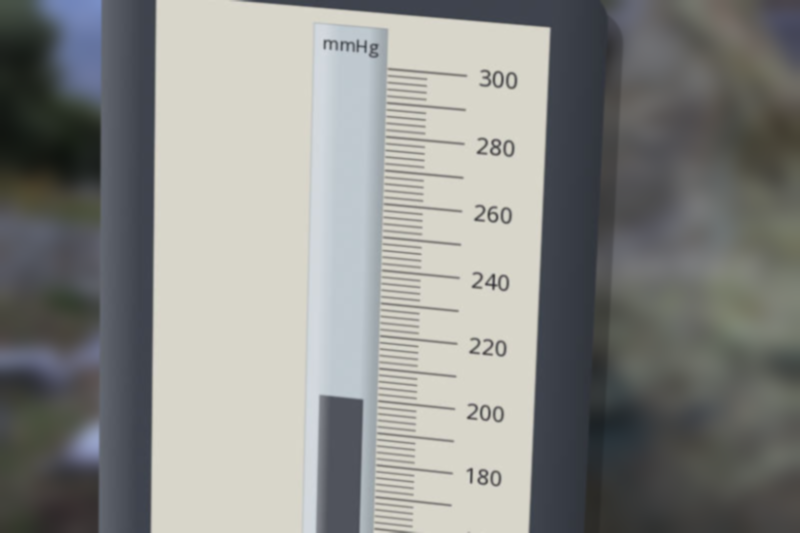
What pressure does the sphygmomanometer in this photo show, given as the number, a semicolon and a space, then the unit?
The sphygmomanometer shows 200; mmHg
